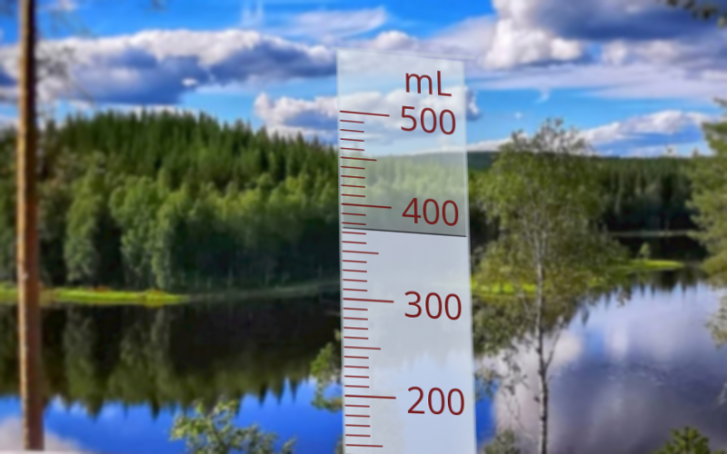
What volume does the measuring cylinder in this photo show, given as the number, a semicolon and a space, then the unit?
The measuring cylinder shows 375; mL
